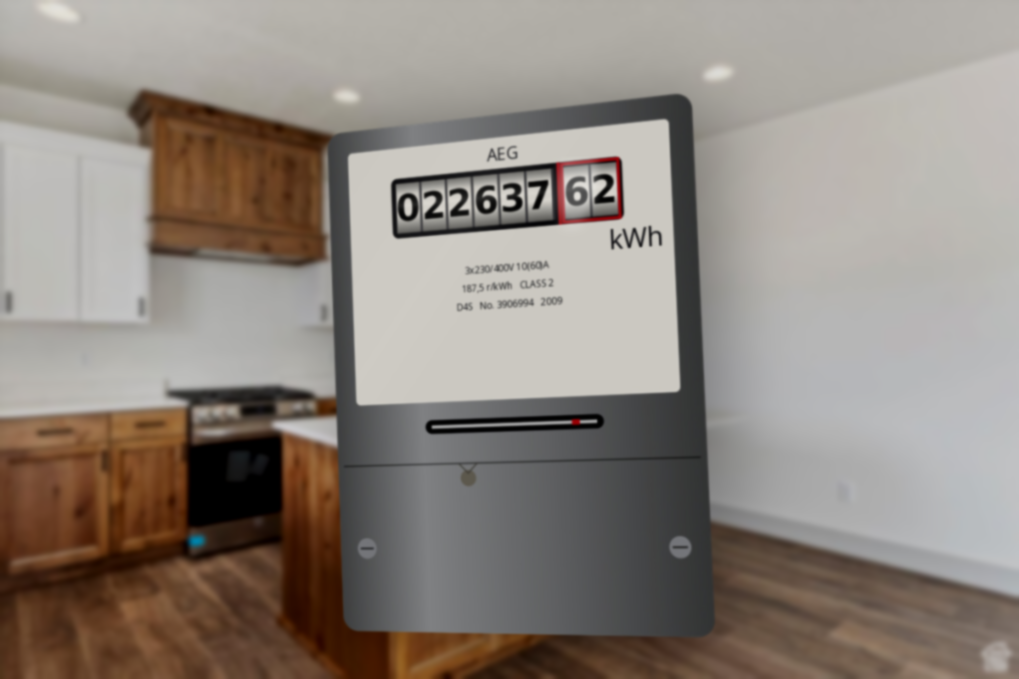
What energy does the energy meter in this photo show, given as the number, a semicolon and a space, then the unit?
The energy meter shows 22637.62; kWh
